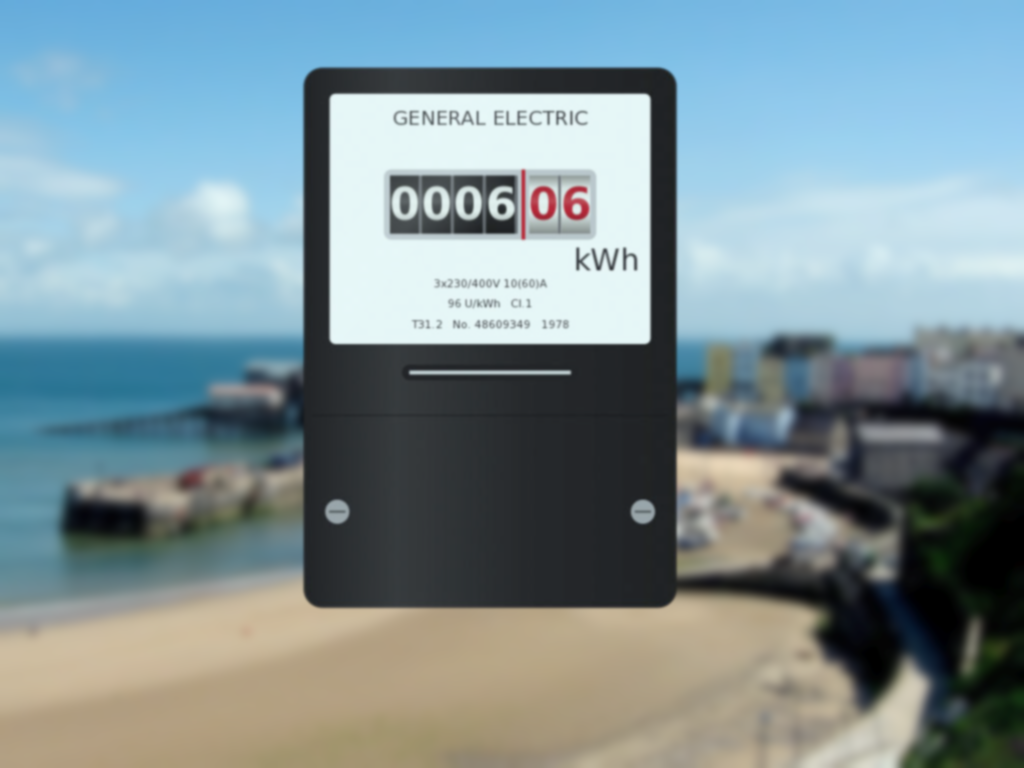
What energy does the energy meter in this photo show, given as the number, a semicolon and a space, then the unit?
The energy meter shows 6.06; kWh
